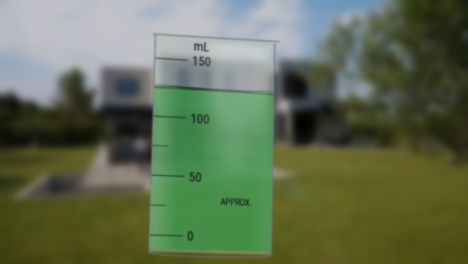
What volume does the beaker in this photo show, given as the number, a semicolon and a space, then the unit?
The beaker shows 125; mL
